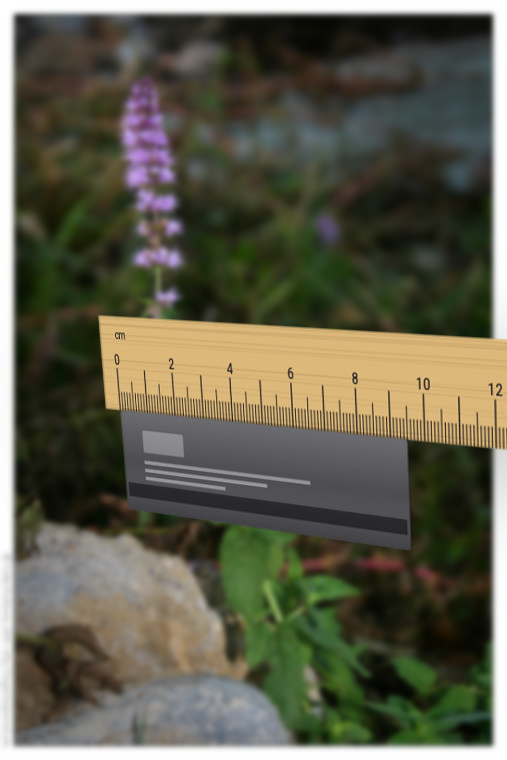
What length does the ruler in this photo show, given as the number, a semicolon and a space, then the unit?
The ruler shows 9.5; cm
